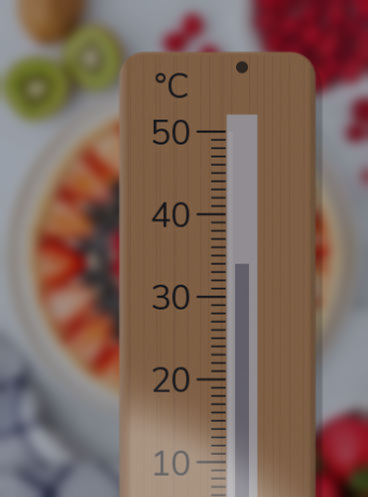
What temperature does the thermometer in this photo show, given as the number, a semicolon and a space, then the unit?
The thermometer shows 34; °C
